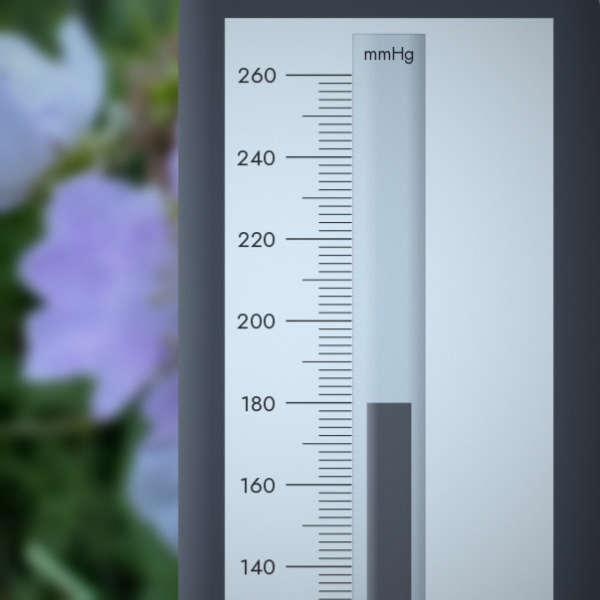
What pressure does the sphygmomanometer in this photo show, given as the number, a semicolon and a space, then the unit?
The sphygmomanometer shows 180; mmHg
